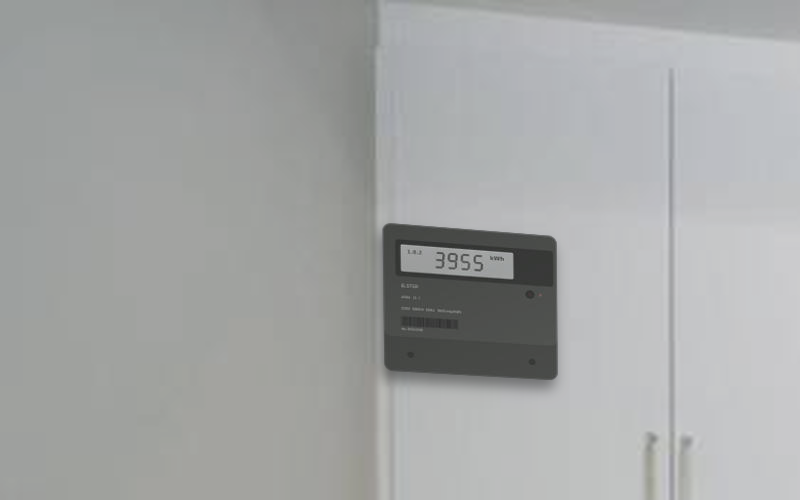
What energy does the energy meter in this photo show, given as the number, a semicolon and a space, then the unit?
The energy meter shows 3955; kWh
